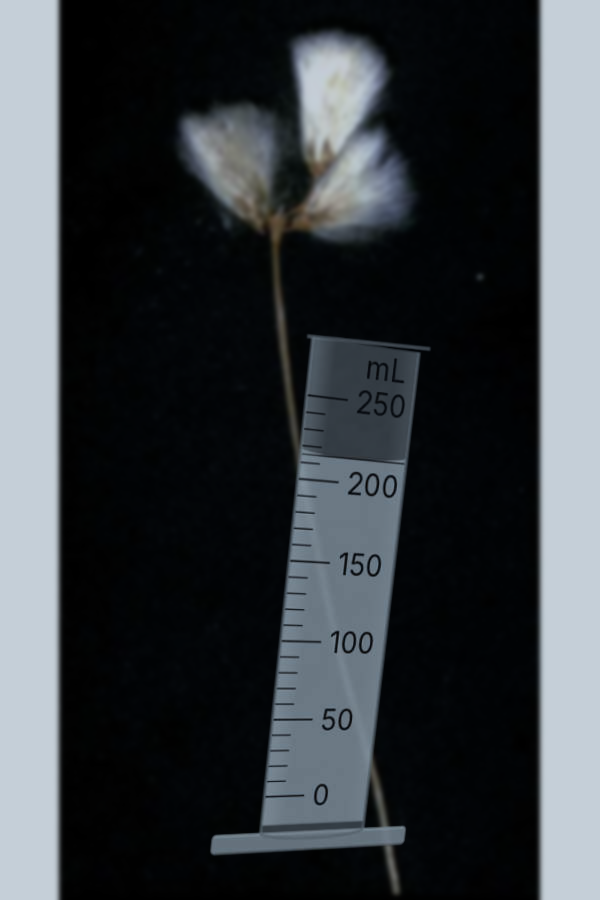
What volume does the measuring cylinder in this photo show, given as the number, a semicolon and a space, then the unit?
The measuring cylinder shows 215; mL
